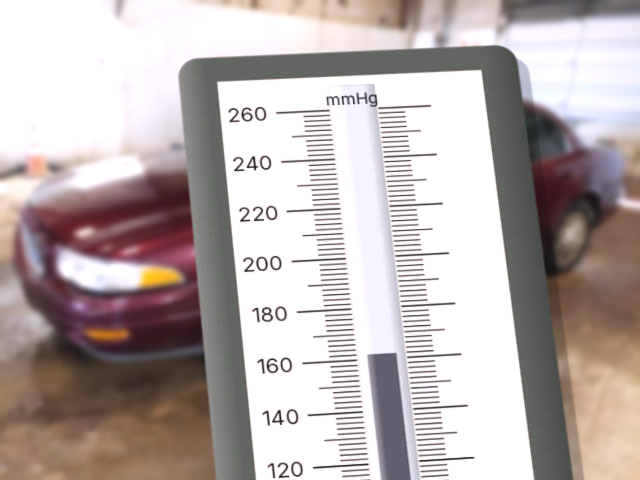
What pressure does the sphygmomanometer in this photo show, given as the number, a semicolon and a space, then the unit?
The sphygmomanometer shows 162; mmHg
